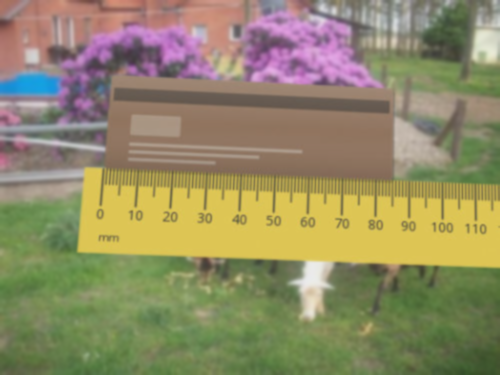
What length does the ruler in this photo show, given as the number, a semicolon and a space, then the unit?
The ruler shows 85; mm
